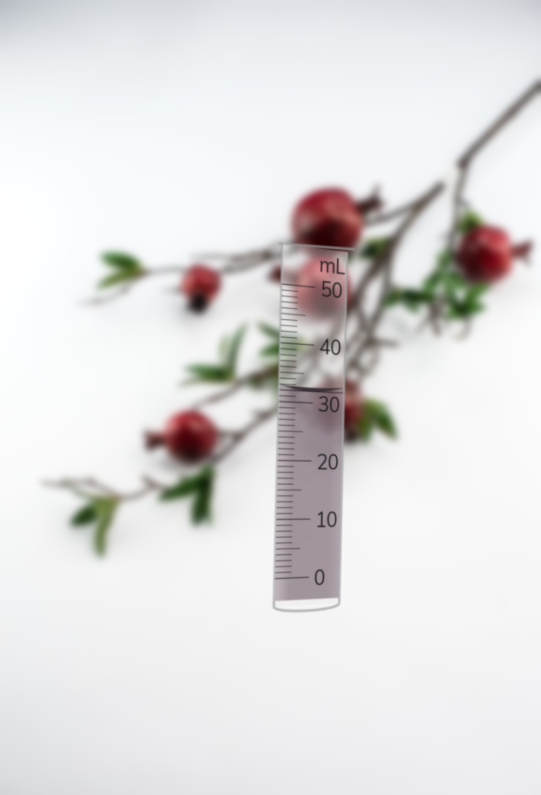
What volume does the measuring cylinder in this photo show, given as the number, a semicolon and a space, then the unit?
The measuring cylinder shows 32; mL
